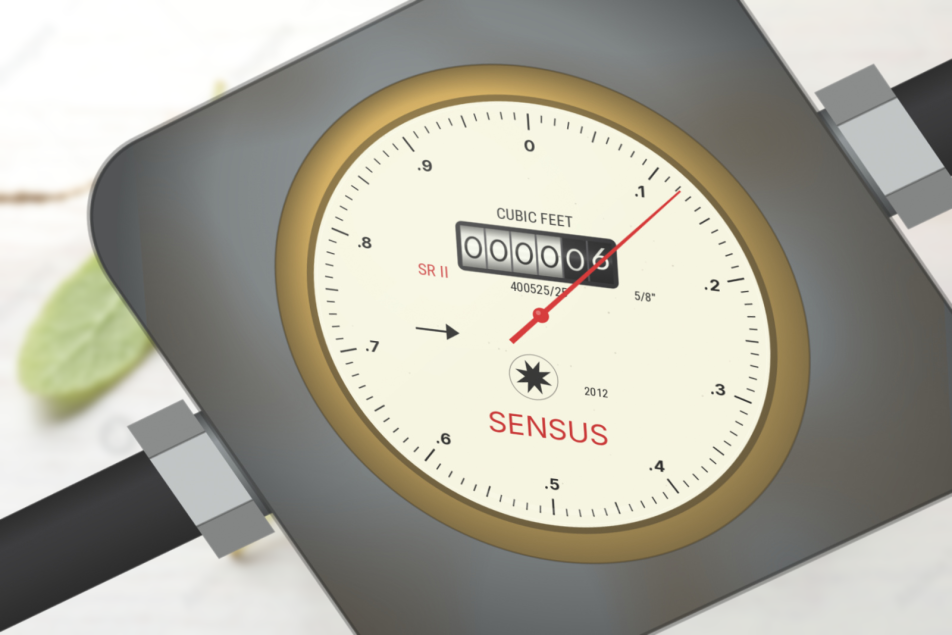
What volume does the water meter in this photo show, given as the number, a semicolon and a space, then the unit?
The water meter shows 6.12; ft³
